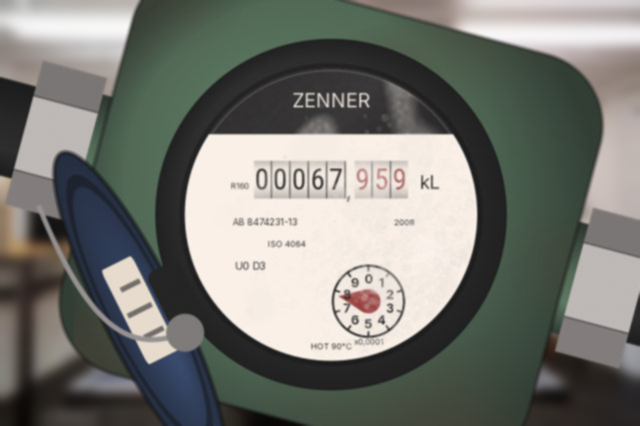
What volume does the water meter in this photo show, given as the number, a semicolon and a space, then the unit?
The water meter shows 67.9597; kL
